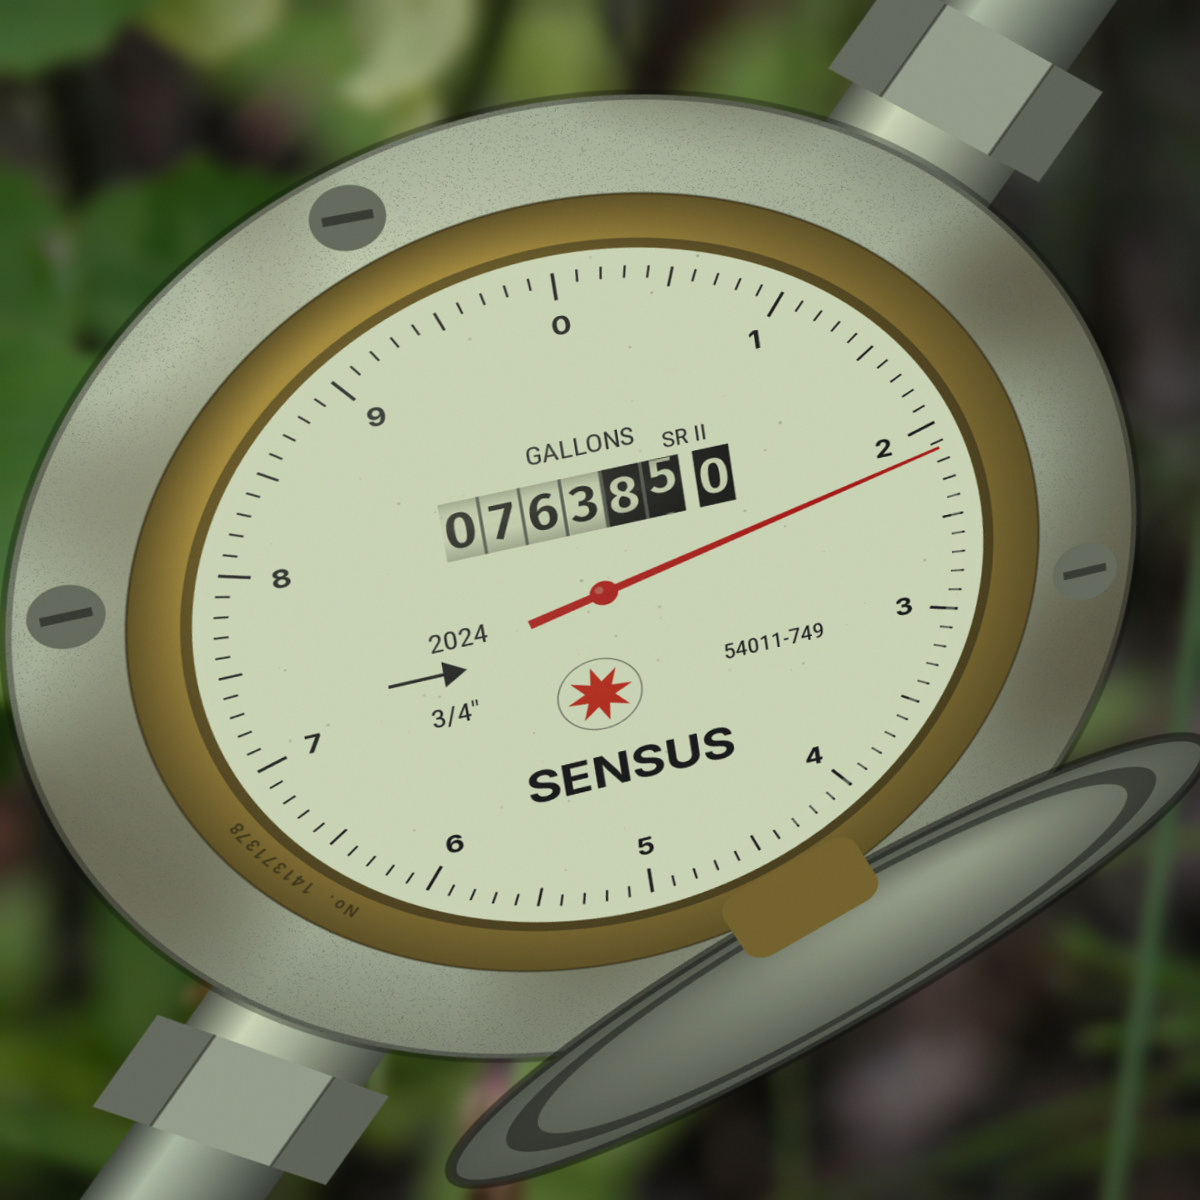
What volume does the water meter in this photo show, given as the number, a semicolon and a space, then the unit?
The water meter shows 763852.1; gal
